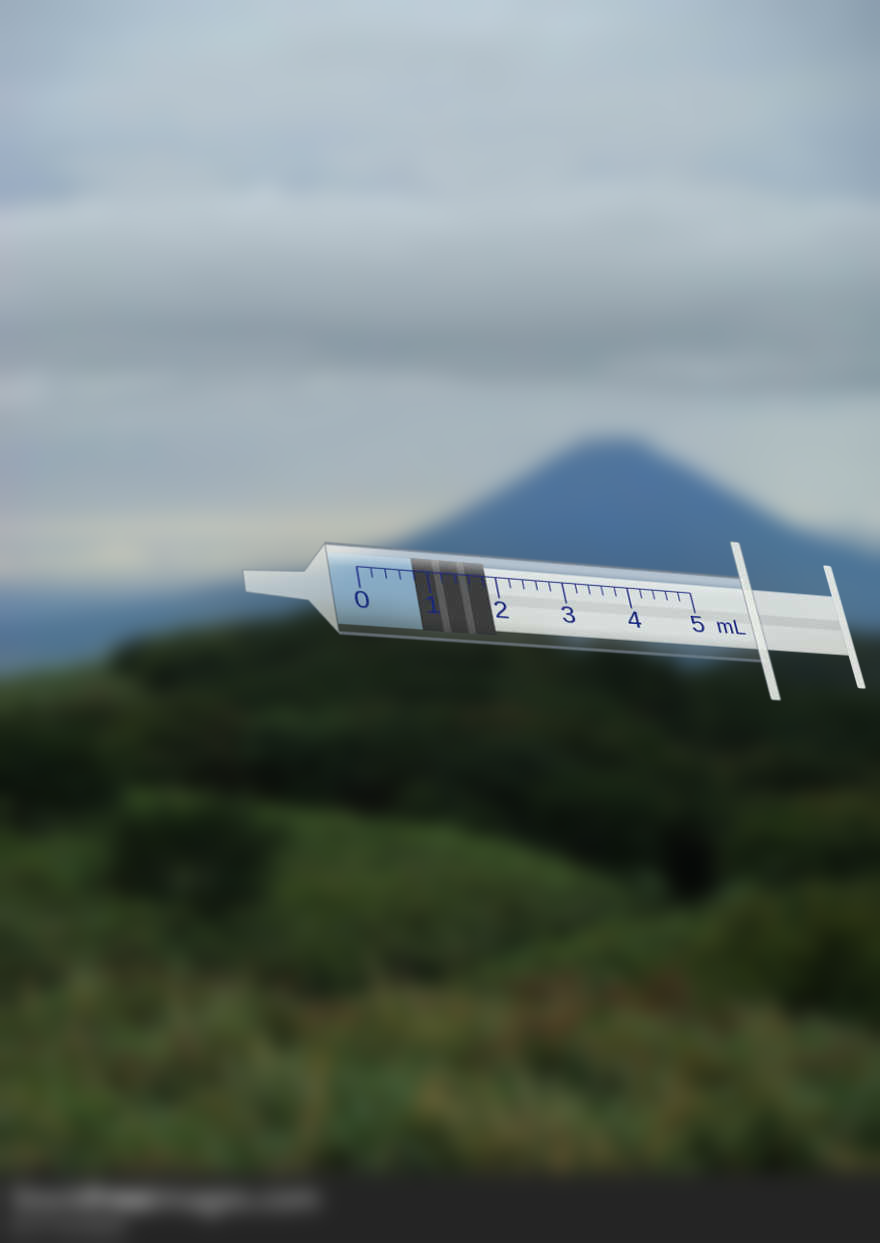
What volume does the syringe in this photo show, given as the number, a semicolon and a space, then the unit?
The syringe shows 0.8; mL
